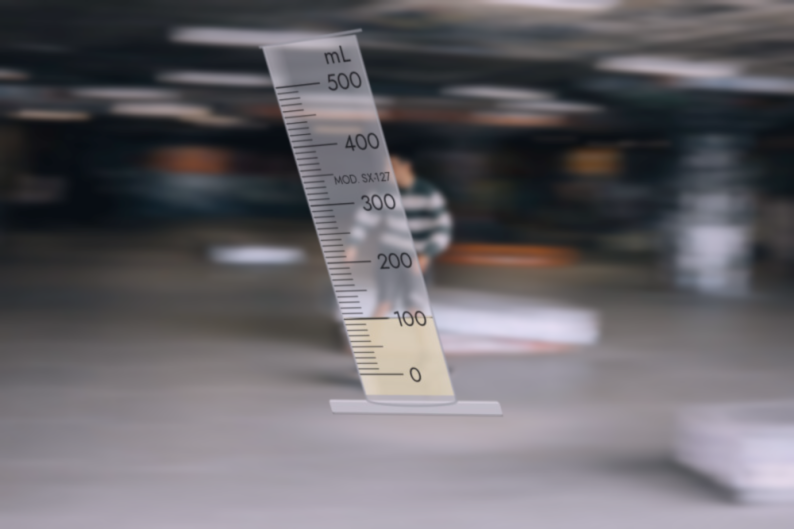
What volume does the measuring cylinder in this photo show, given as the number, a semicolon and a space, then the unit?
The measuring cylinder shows 100; mL
